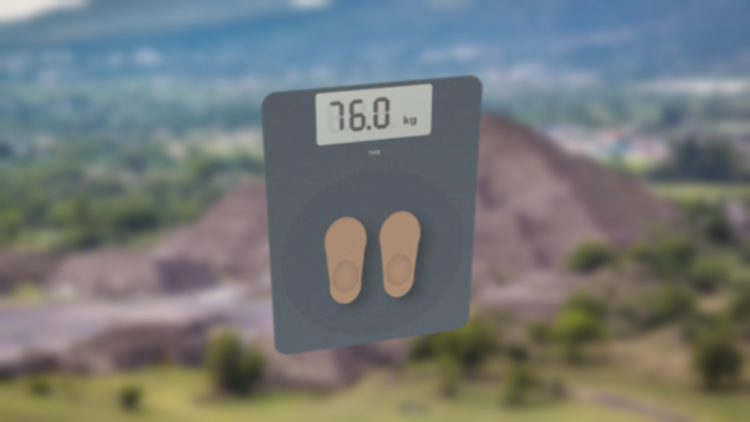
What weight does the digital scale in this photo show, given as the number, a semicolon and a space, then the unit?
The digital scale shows 76.0; kg
